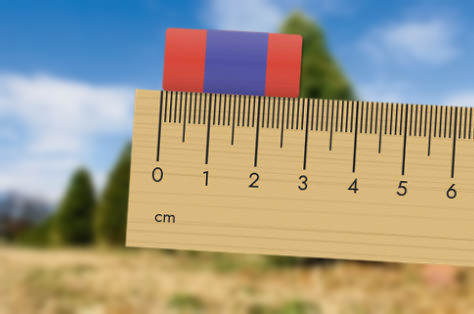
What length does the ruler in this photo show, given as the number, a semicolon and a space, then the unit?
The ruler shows 2.8; cm
